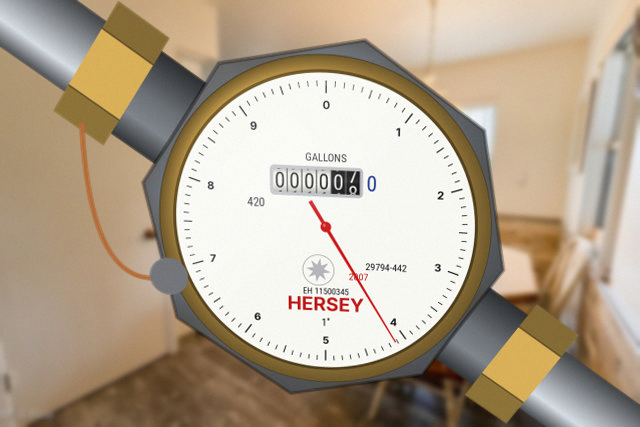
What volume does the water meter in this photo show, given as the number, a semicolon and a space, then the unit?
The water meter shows 74.1; gal
